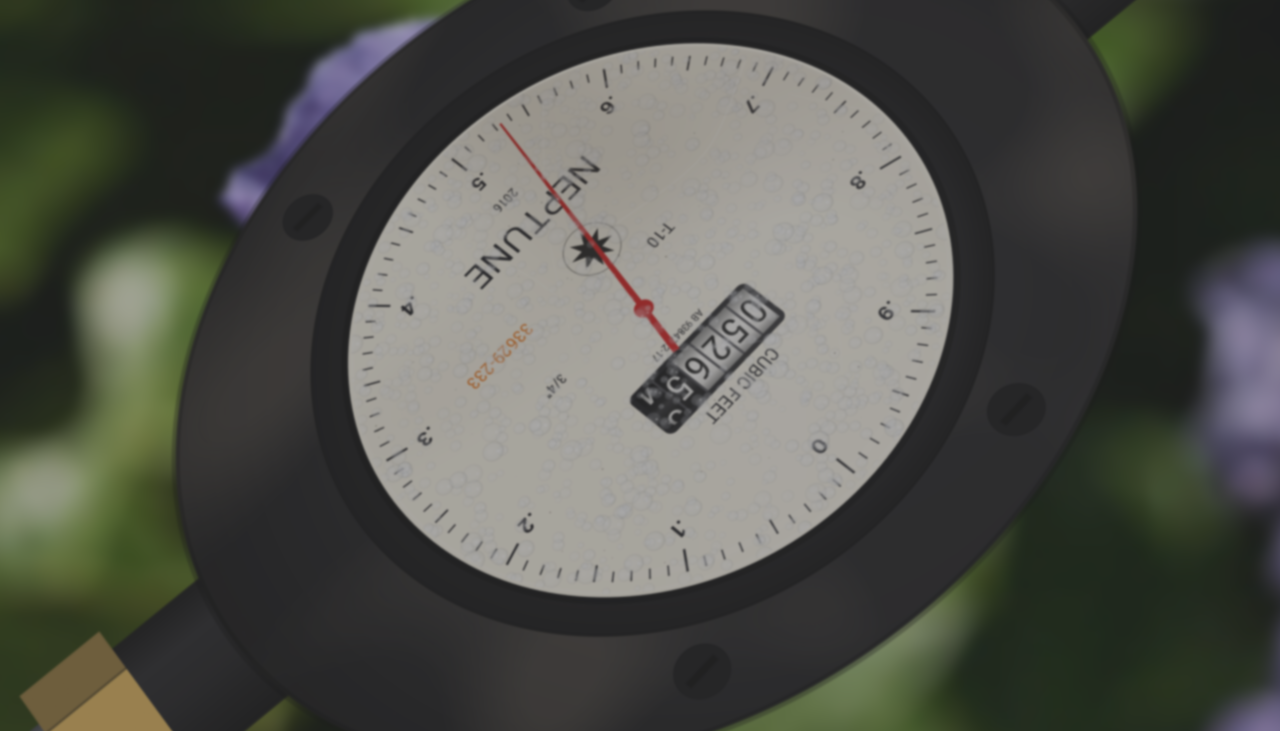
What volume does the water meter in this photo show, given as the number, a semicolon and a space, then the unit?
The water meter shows 52653.53; ft³
